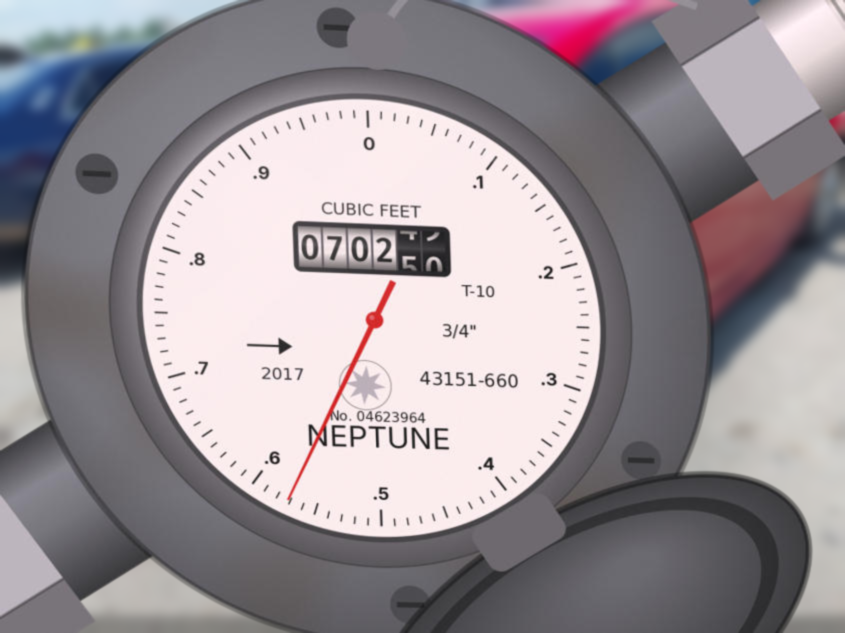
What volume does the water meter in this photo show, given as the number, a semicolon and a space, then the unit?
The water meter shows 70249.57; ft³
